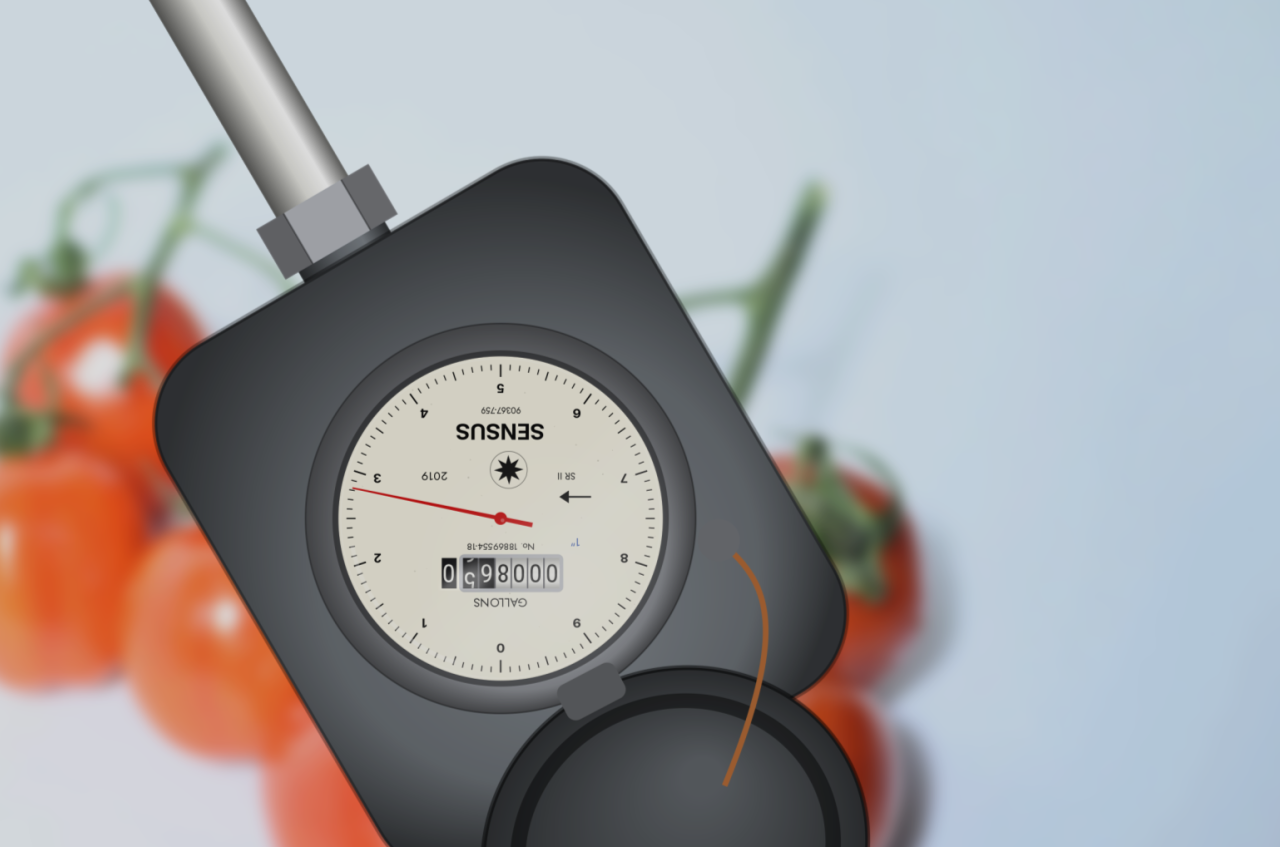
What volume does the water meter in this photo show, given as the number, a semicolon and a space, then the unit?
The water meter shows 8652.8; gal
